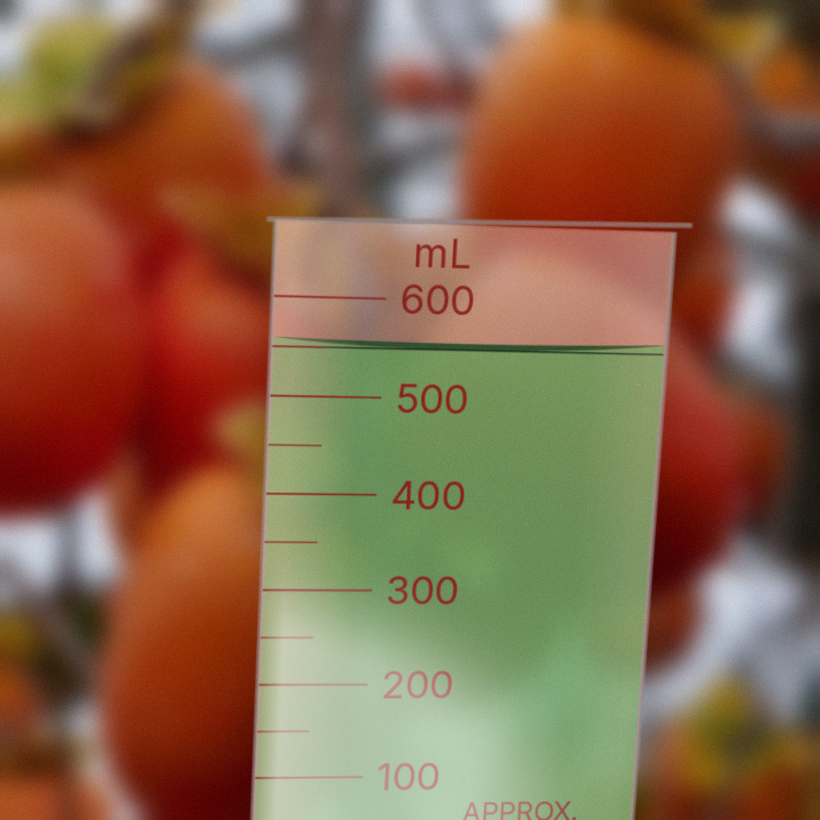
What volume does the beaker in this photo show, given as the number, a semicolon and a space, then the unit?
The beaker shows 550; mL
